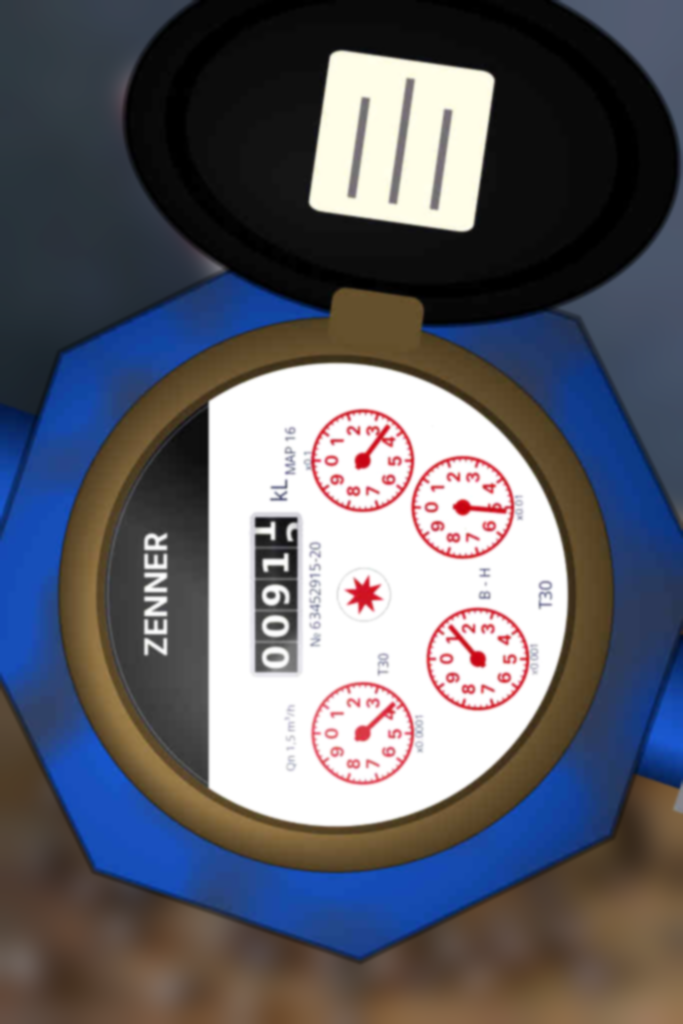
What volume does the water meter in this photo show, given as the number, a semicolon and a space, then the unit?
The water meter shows 911.3513; kL
